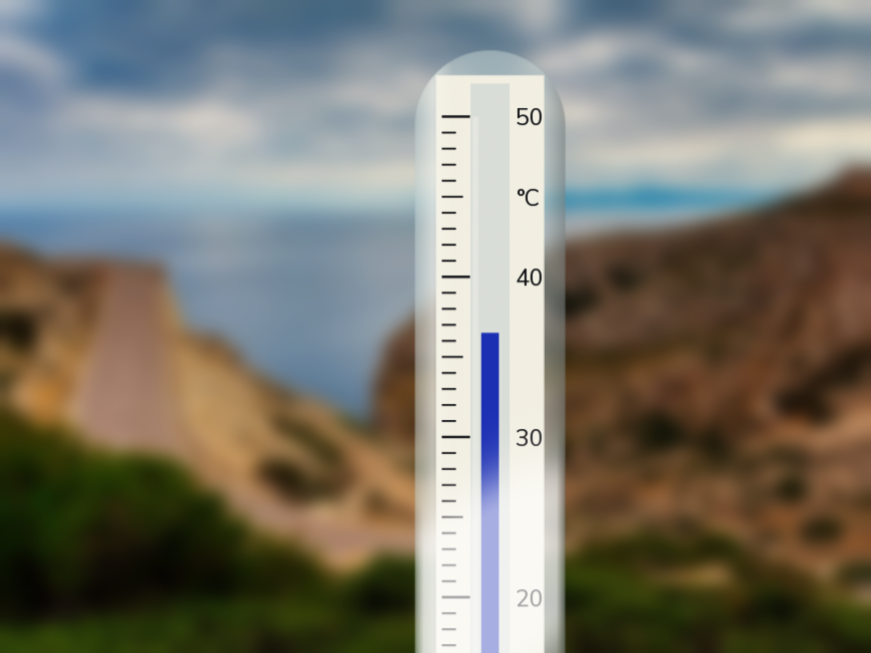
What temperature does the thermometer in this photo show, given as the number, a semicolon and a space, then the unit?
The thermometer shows 36.5; °C
